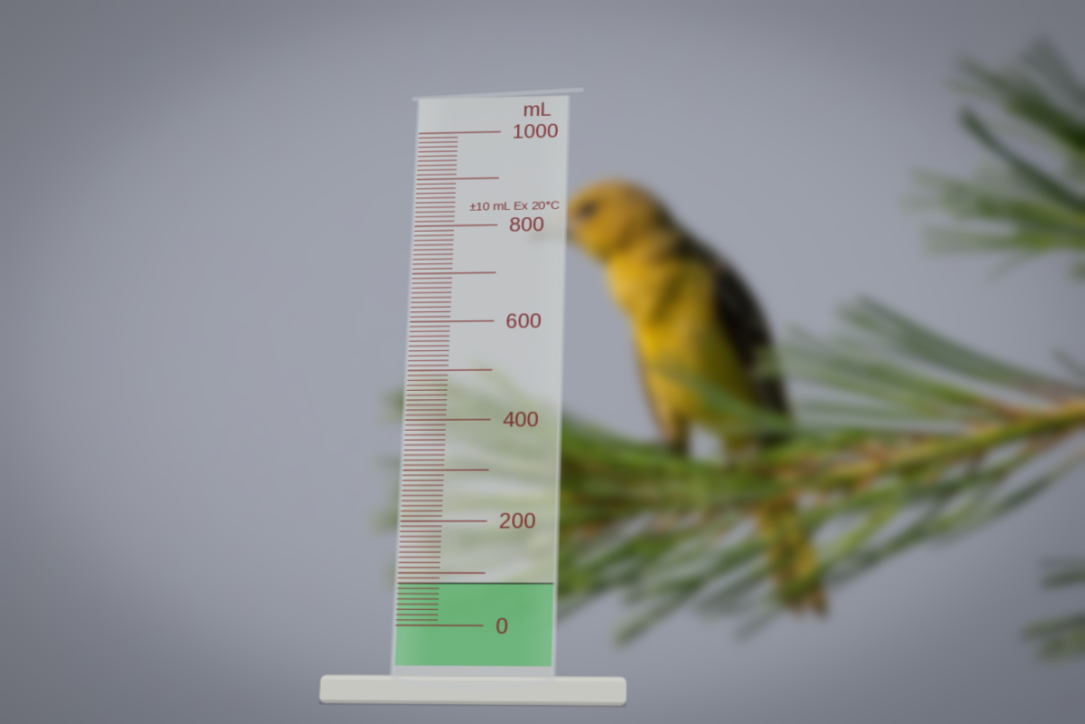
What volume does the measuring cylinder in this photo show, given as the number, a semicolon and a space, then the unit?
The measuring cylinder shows 80; mL
